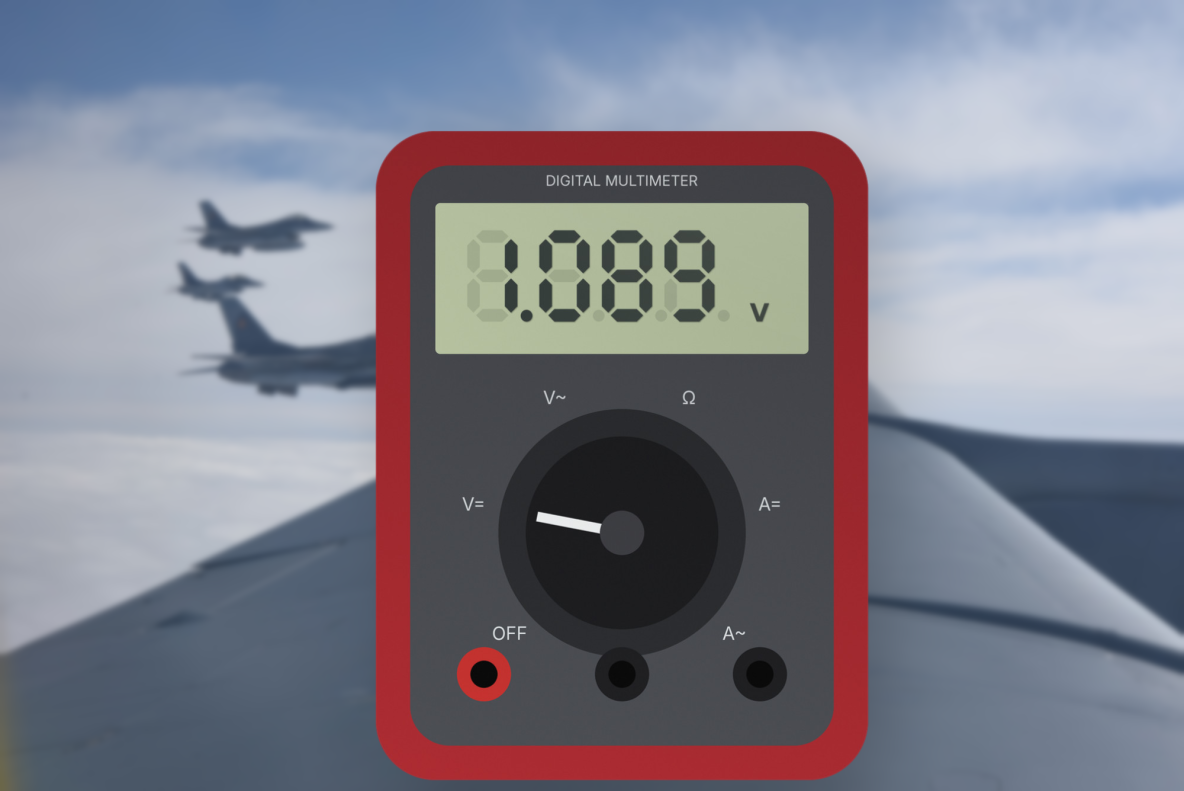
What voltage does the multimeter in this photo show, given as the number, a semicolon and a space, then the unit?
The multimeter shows 1.089; V
